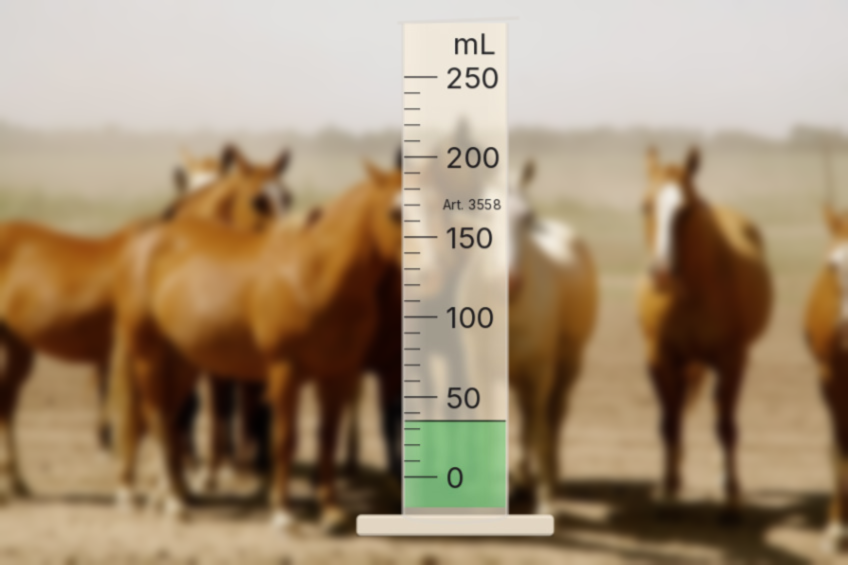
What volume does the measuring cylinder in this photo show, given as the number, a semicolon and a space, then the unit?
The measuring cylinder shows 35; mL
